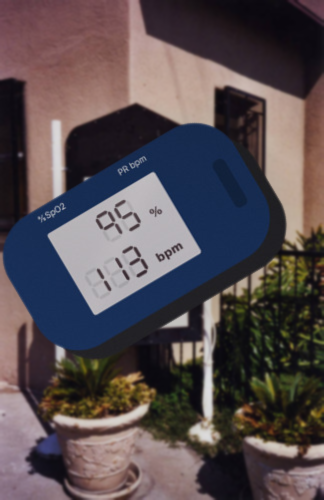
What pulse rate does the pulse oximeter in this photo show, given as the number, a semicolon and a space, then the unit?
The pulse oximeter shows 113; bpm
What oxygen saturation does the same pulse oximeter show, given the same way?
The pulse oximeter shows 95; %
